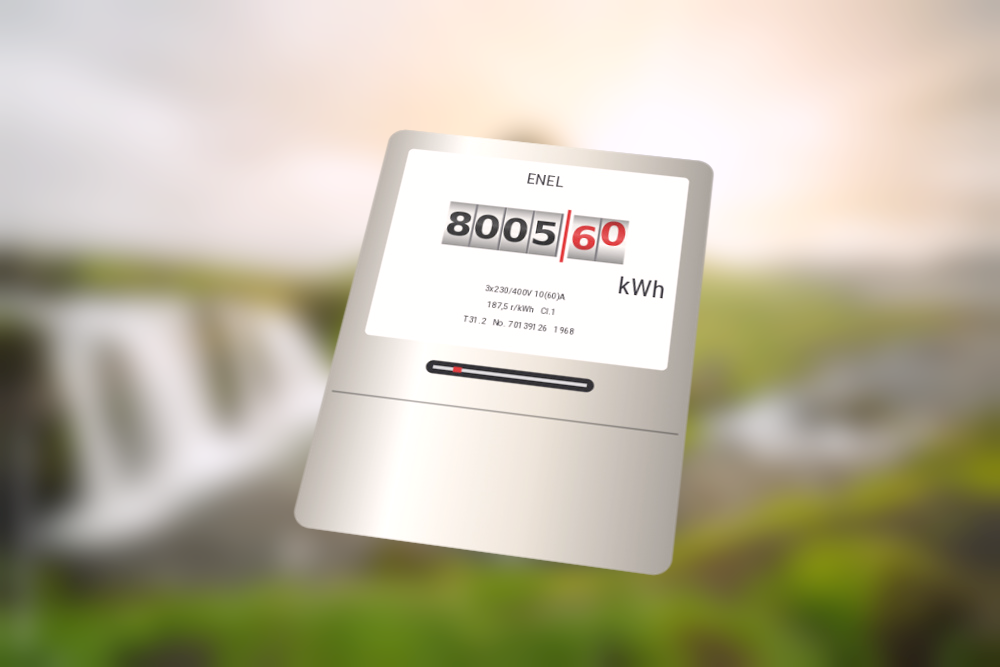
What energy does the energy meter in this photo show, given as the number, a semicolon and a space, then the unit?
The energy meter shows 8005.60; kWh
